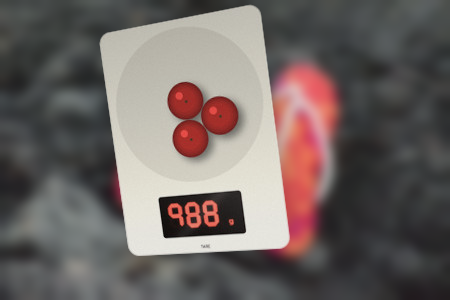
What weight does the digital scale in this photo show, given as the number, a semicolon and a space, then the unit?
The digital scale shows 988; g
